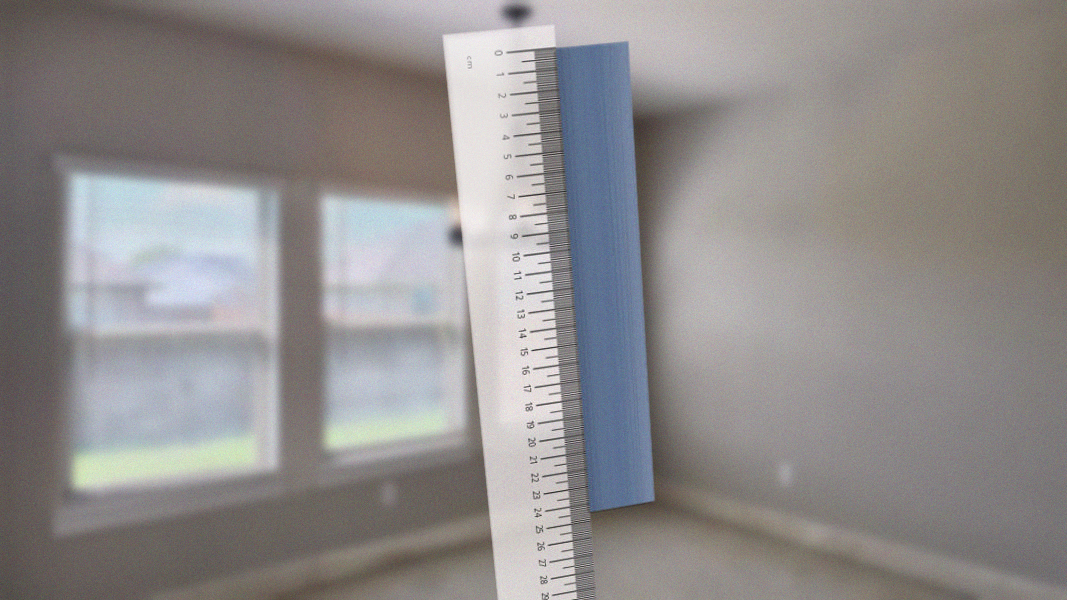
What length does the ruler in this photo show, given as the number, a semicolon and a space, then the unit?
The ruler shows 24.5; cm
